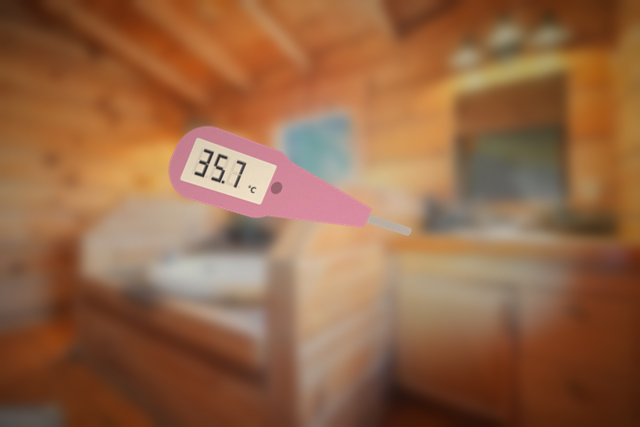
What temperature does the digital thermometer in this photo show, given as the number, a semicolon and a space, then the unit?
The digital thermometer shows 35.7; °C
